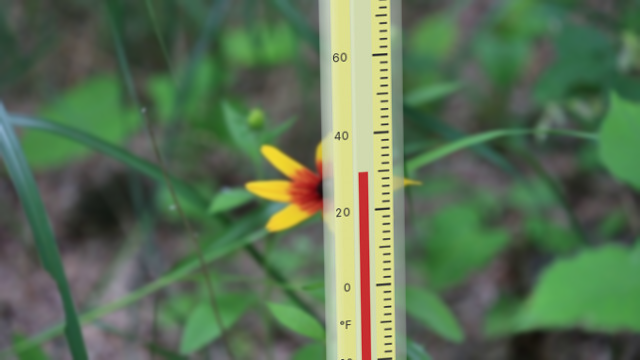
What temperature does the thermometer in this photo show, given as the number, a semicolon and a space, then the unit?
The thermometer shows 30; °F
